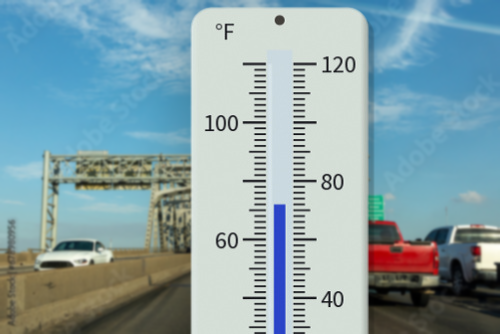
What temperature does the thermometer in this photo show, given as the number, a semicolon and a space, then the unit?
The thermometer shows 72; °F
